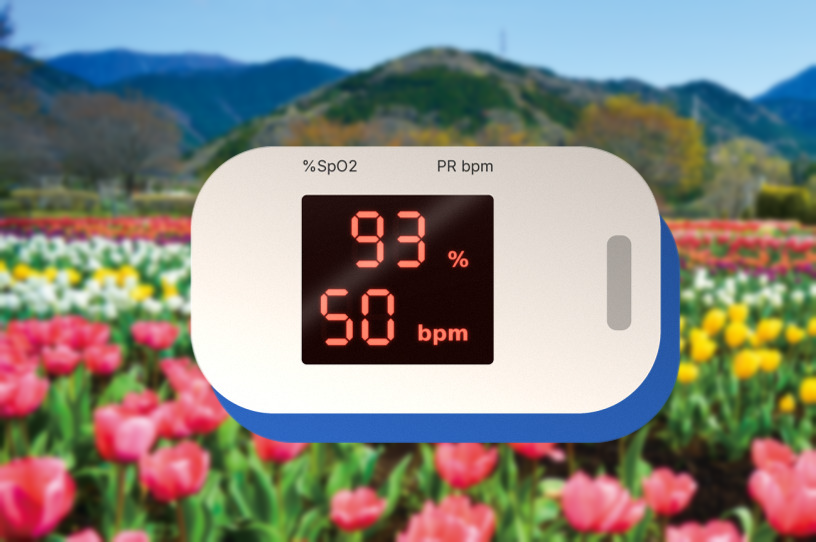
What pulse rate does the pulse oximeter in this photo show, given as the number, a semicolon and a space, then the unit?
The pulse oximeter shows 50; bpm
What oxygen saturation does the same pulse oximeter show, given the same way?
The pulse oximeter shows 93; %
